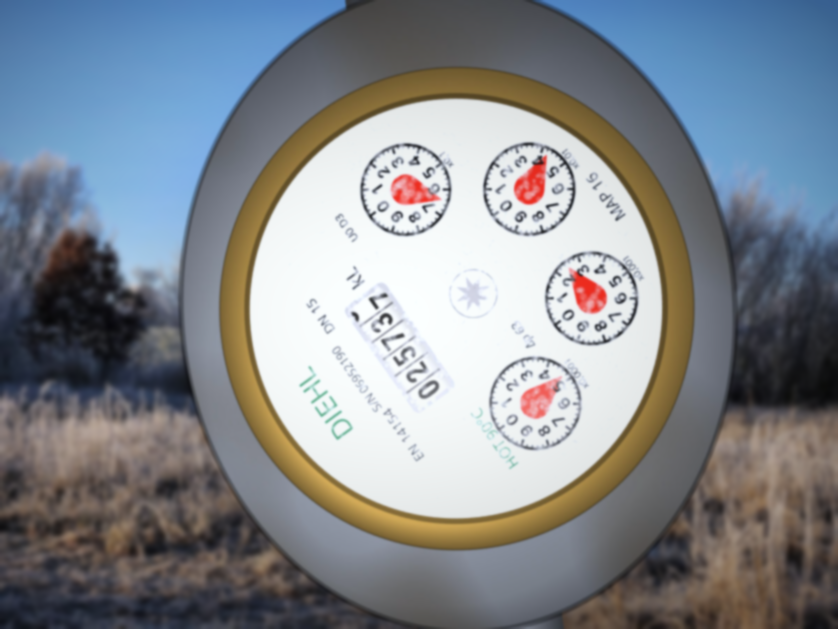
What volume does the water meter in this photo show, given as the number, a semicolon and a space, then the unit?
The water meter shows 25736.6424; kL
